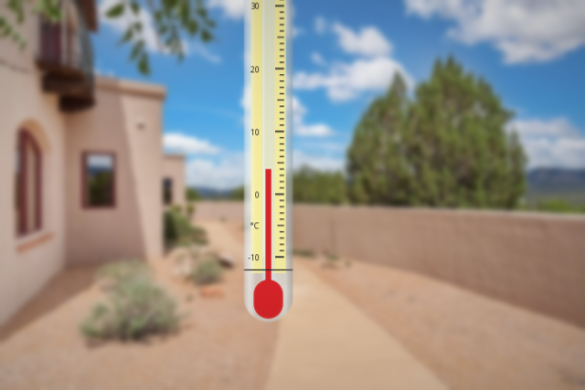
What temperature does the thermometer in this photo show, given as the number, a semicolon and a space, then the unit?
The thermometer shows 4; °C
